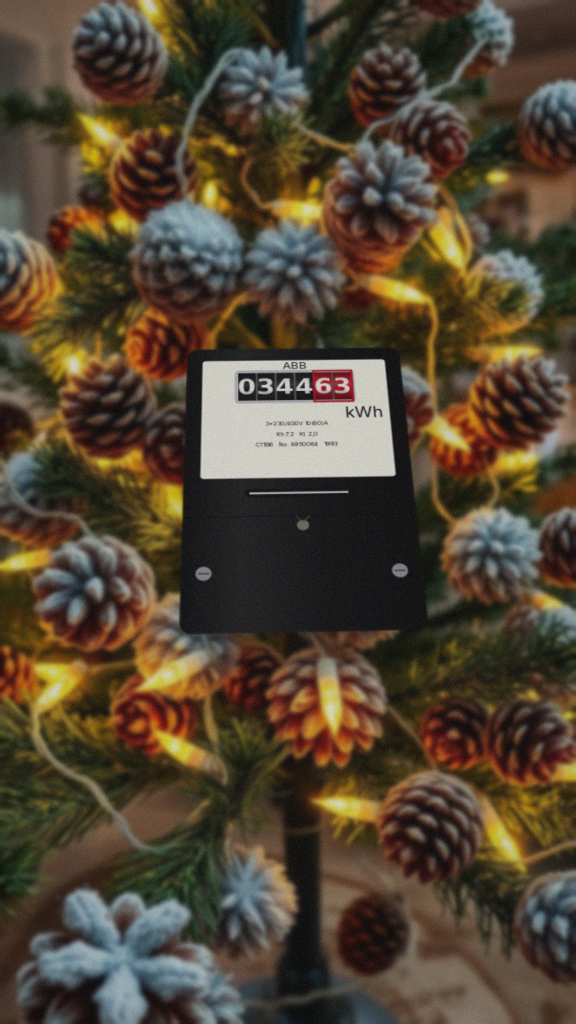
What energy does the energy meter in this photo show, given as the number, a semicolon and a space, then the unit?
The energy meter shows 344.63; kWh
